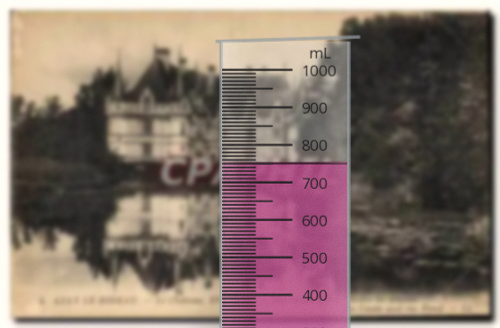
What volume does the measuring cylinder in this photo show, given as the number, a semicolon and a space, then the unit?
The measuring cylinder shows 750; mL
